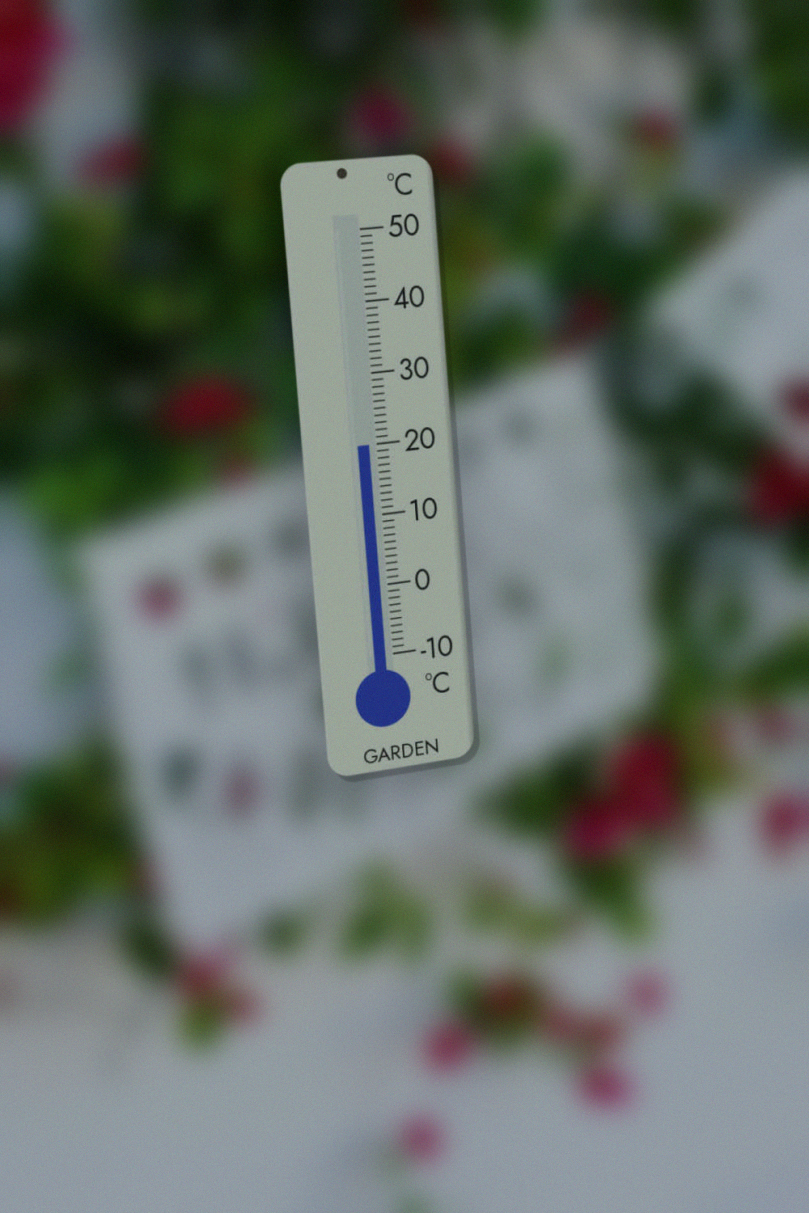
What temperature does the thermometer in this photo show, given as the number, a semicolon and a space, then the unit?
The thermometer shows 20; °C
